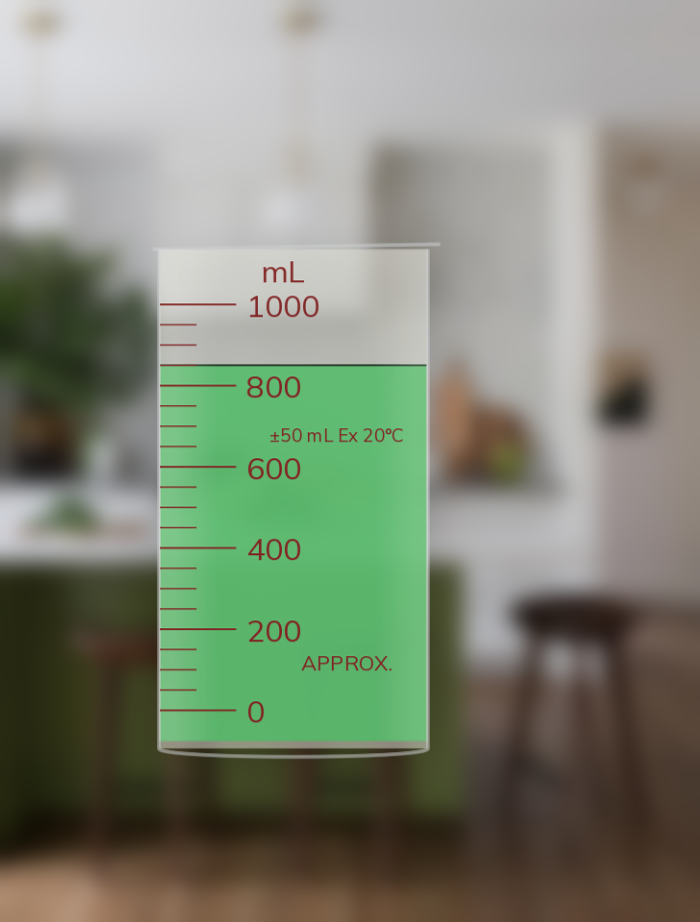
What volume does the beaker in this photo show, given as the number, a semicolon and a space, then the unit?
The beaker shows 850; mL
